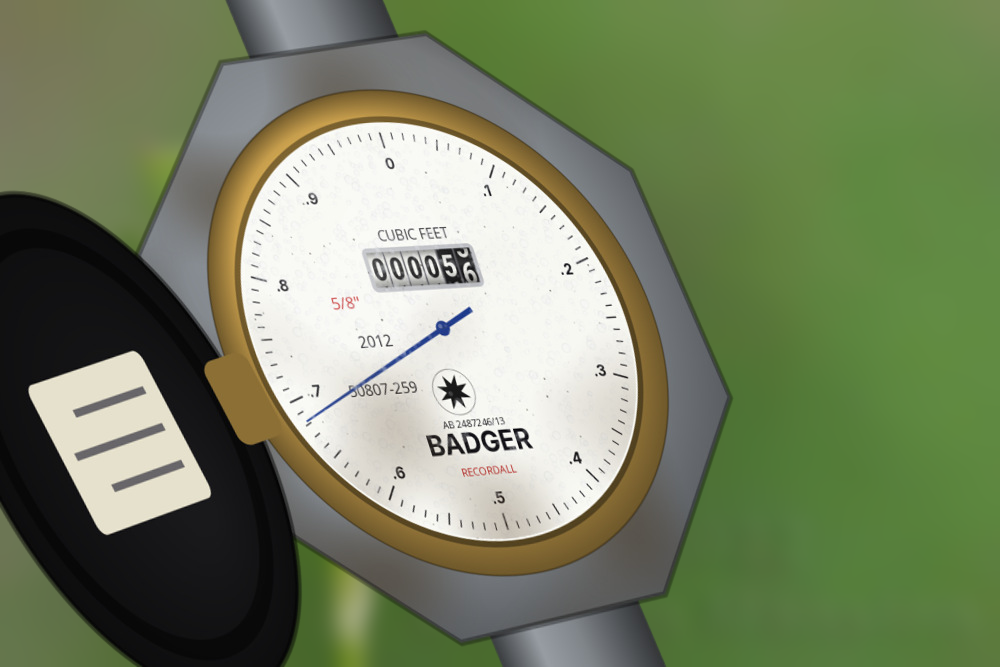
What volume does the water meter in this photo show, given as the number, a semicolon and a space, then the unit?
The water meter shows 55.68; ft³
